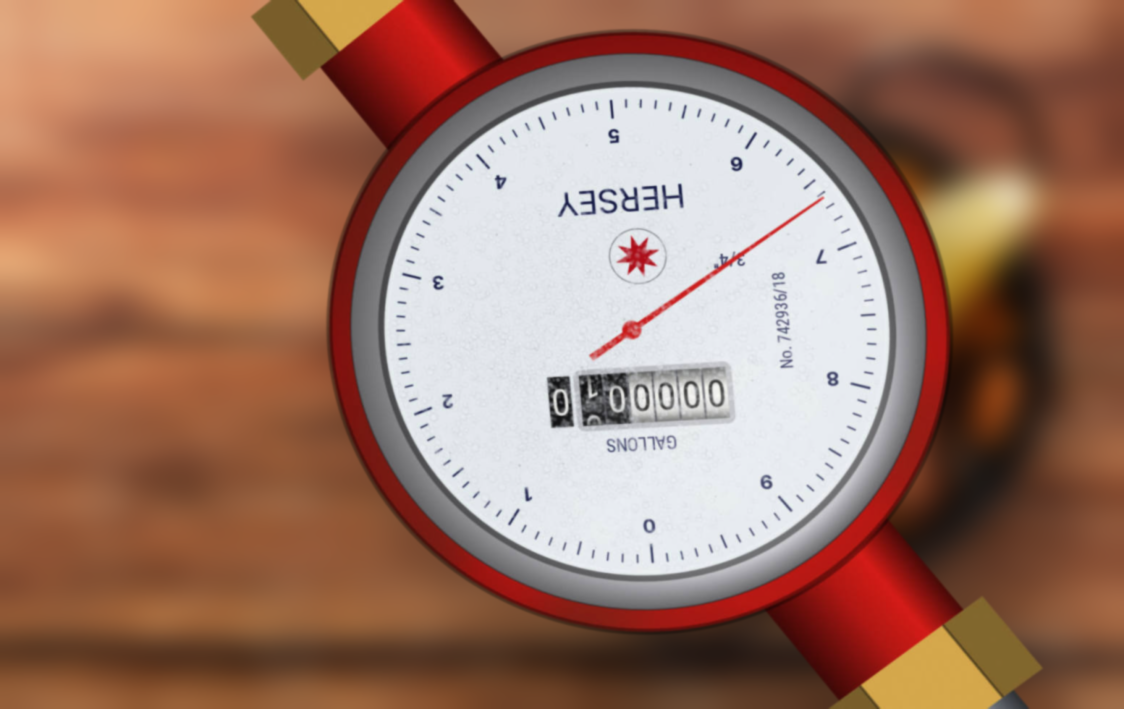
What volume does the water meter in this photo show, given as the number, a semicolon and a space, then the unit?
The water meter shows 6.6; gal
